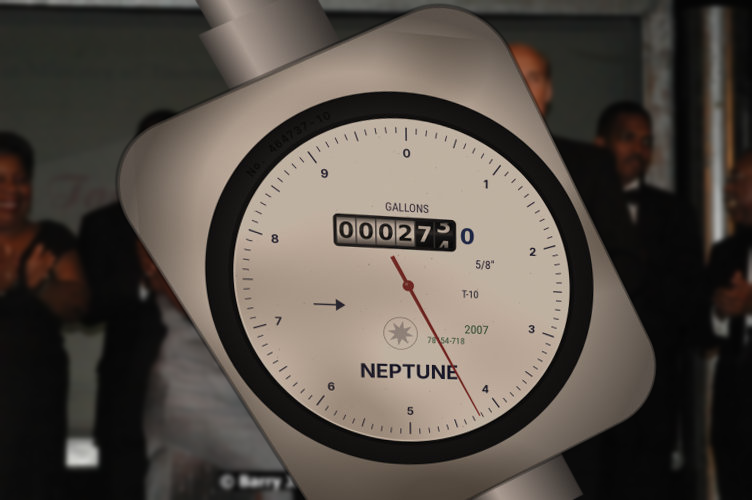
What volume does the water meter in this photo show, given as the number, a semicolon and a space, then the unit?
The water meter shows 2734.2; gal
